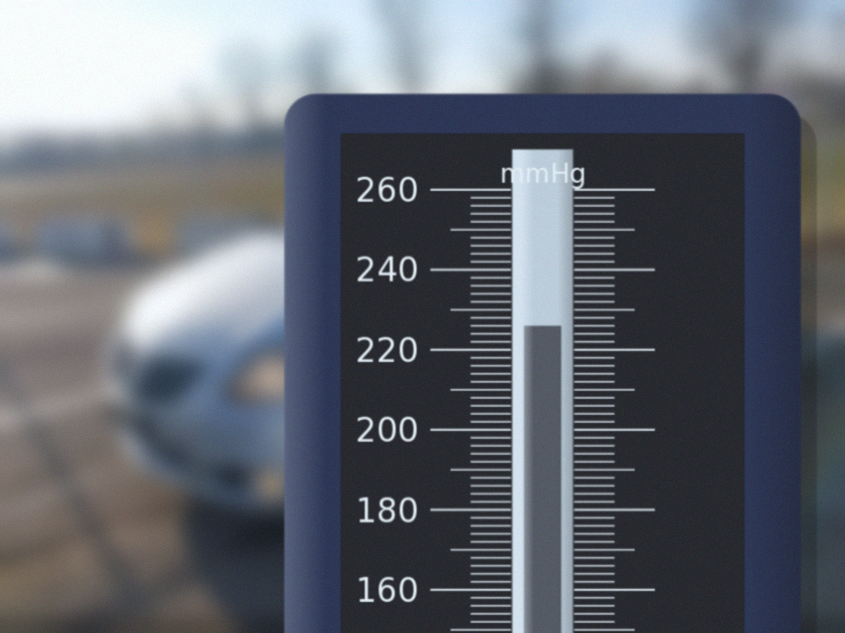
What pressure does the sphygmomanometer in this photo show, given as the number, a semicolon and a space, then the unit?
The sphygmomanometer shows 226; mmHg
